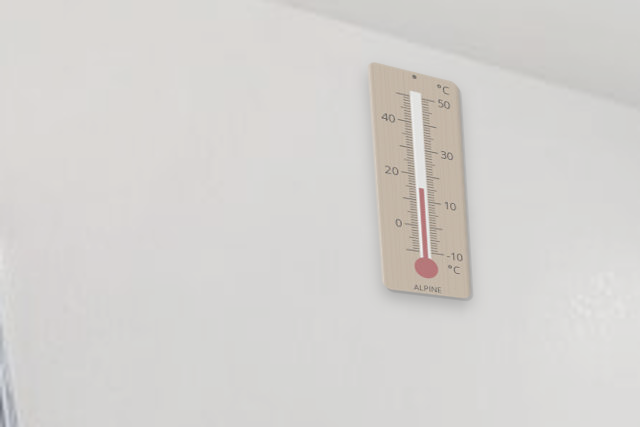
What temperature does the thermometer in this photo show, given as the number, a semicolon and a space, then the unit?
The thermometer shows 15; °C
